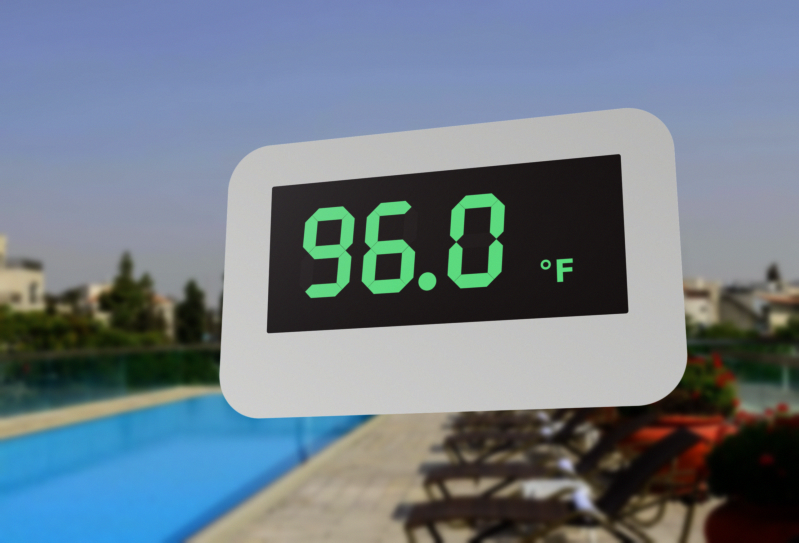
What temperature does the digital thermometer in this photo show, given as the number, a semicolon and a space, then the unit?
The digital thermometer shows 96.0; °F
